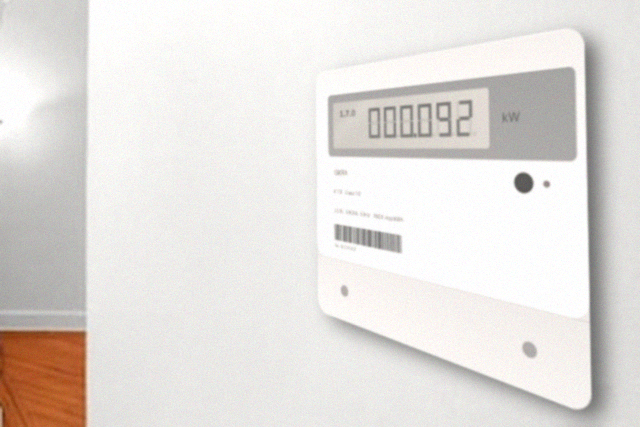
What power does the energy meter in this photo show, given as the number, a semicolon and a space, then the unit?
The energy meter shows 0.092; kW
